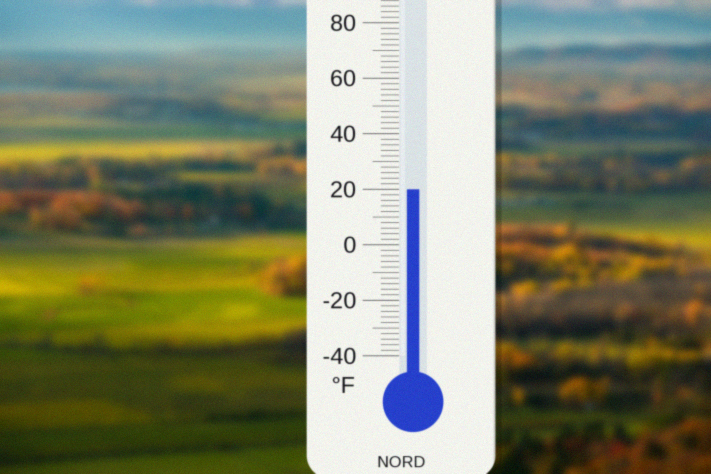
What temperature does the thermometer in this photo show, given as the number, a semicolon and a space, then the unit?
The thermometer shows 20; °F
